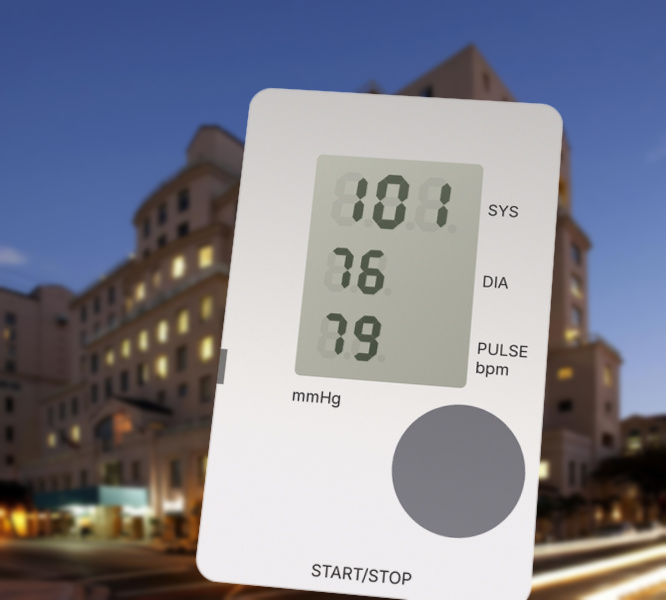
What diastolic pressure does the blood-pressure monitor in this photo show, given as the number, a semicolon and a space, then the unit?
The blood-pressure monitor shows 76; mmHg
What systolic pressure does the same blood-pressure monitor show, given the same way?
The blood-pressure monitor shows 101; mmHg
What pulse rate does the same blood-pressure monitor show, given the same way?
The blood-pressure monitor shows 79; bpm
